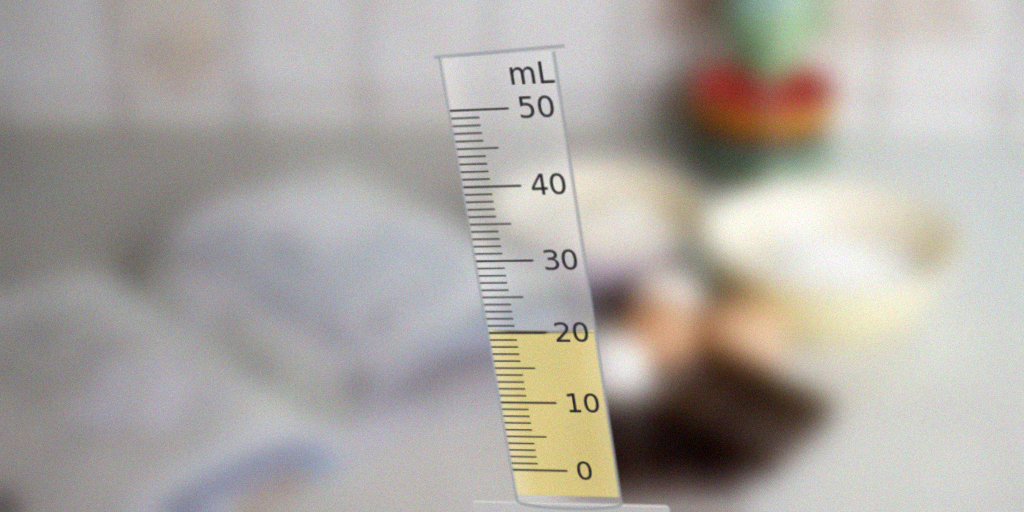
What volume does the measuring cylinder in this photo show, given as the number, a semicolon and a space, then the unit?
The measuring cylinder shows 20; mL
